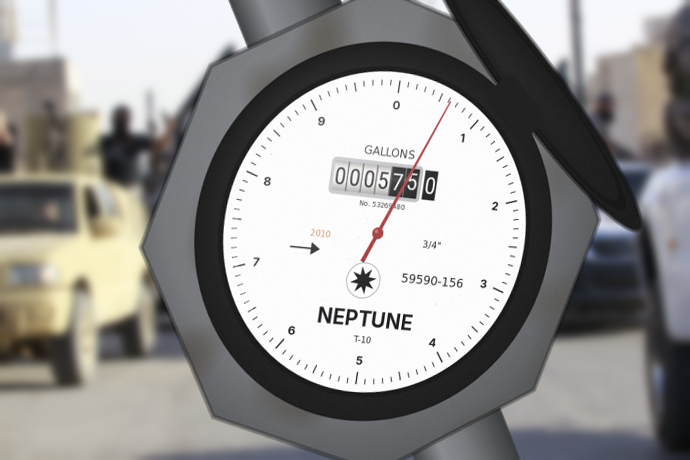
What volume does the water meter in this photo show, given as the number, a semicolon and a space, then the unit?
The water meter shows 5750.6; gal
